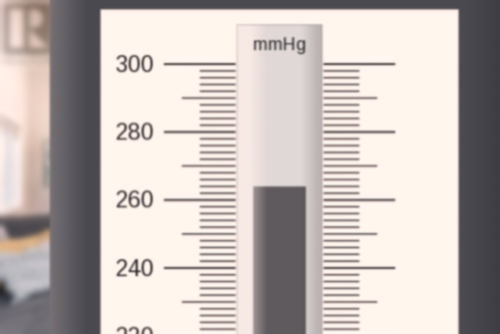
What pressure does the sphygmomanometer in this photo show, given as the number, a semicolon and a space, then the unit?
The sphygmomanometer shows 264; mmHg
